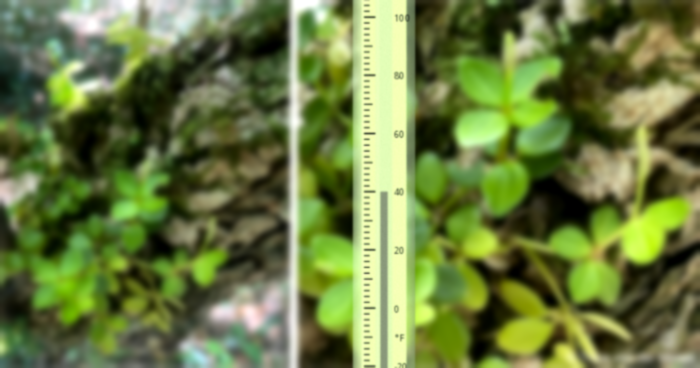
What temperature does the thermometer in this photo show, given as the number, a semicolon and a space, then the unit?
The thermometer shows 40; °F
